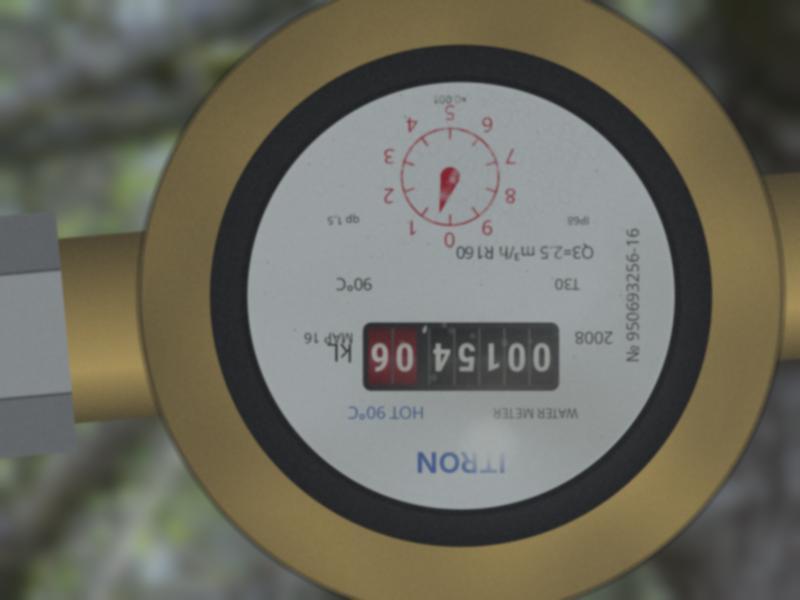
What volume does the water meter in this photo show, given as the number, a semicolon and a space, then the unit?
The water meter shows 154.060; kL
